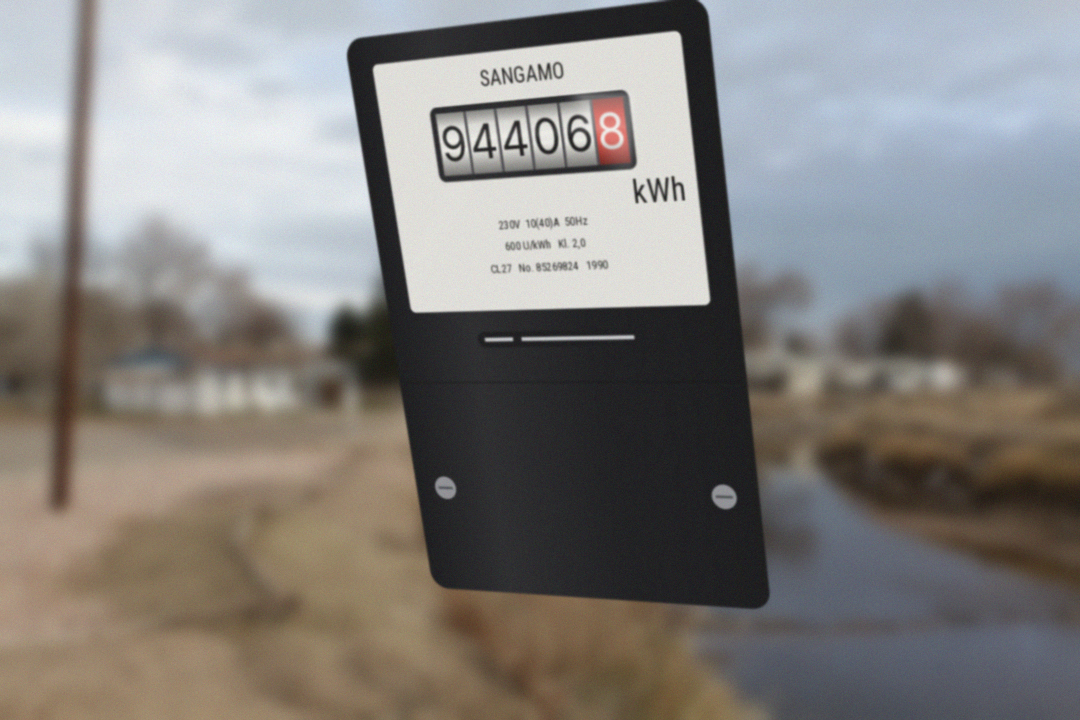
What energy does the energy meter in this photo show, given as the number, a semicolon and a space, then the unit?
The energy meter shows 94406.8; kWh
